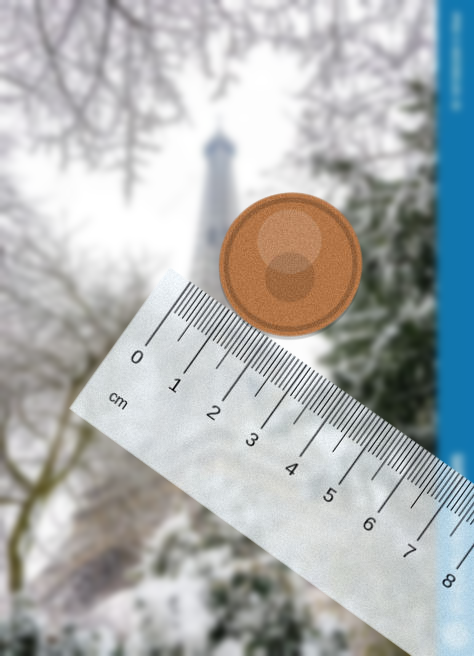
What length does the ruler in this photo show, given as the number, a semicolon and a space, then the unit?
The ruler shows 3; cm
